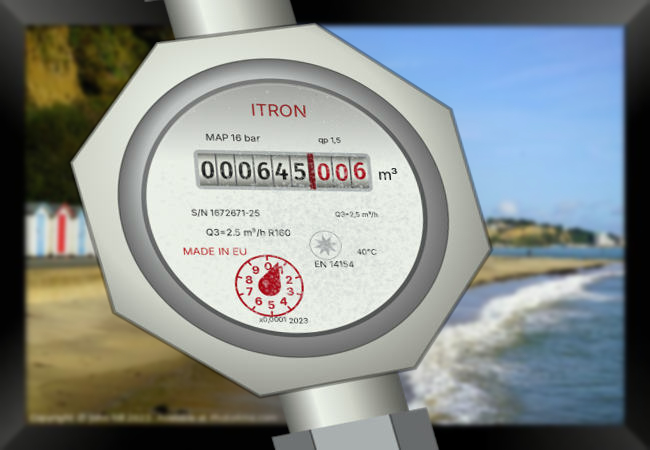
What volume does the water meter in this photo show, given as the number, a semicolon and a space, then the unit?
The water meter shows 645.0060; m³
